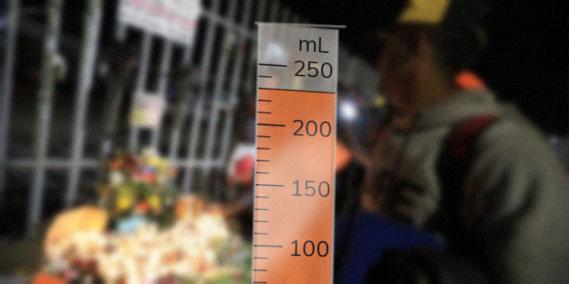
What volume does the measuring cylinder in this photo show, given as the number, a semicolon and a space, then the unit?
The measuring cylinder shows 230; mL
